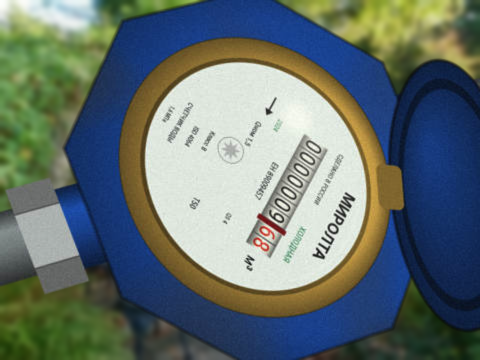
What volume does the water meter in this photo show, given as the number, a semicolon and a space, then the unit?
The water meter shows 9.68; m³
